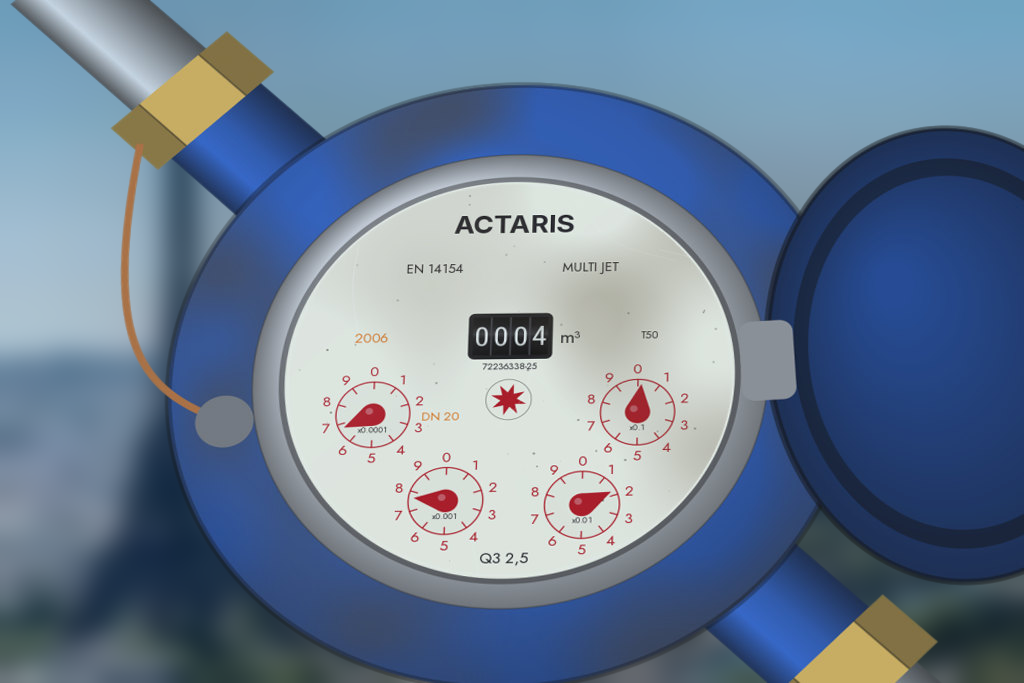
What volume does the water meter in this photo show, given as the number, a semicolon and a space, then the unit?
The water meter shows 4.0176; m³
